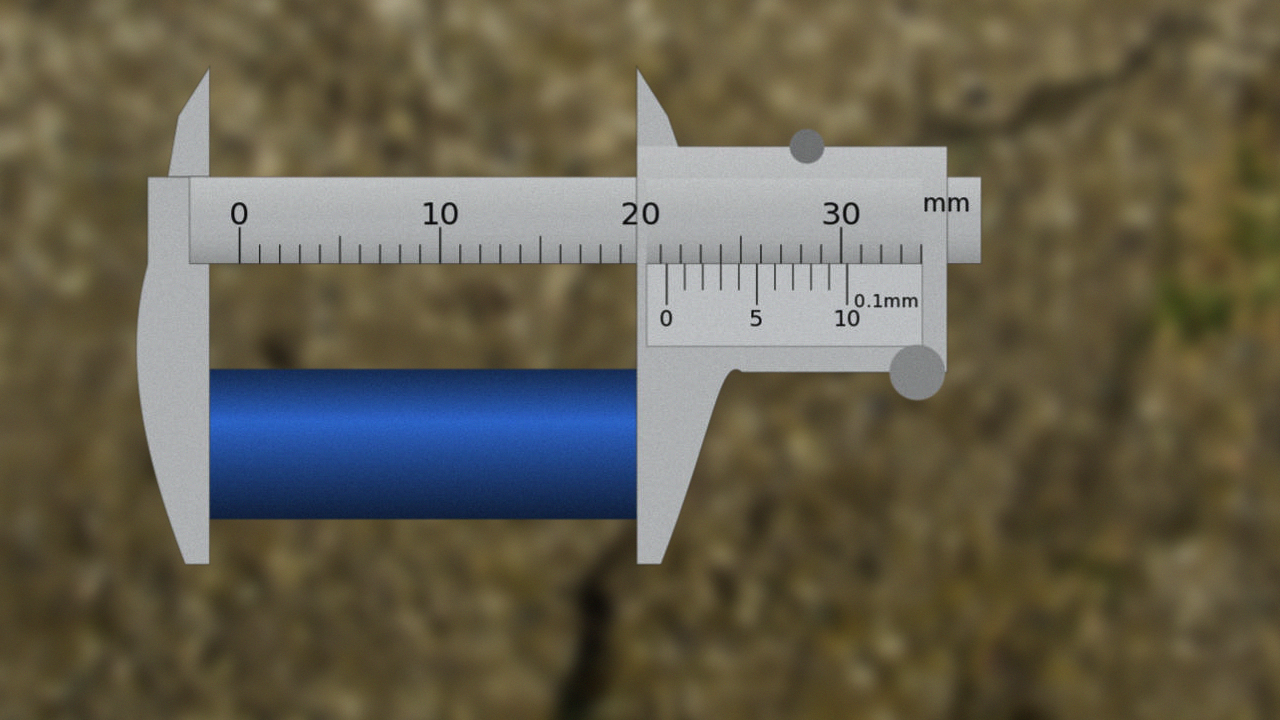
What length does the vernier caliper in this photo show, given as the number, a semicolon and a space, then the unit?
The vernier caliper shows 21.3; mm
